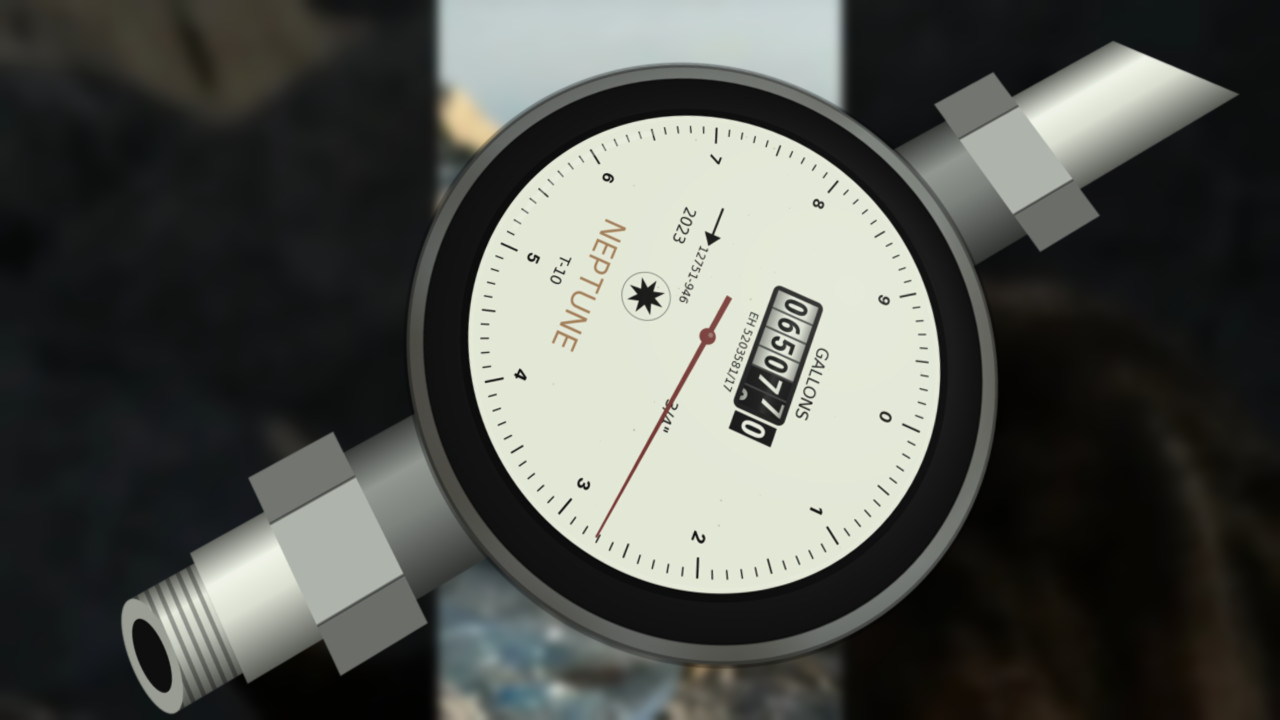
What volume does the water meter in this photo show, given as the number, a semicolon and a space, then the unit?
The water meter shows 650772.7; gal
